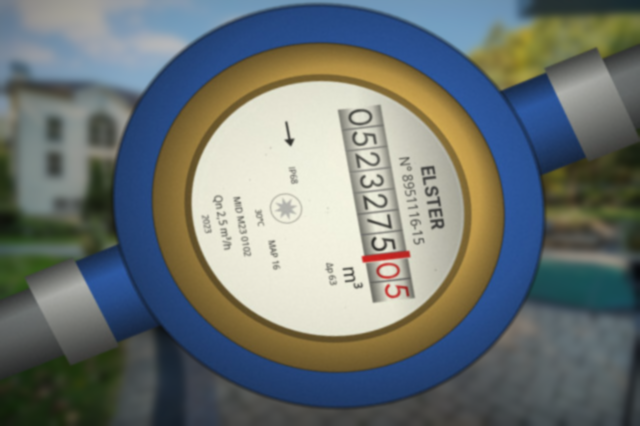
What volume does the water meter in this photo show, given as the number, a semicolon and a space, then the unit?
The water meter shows 523275.05; m³
